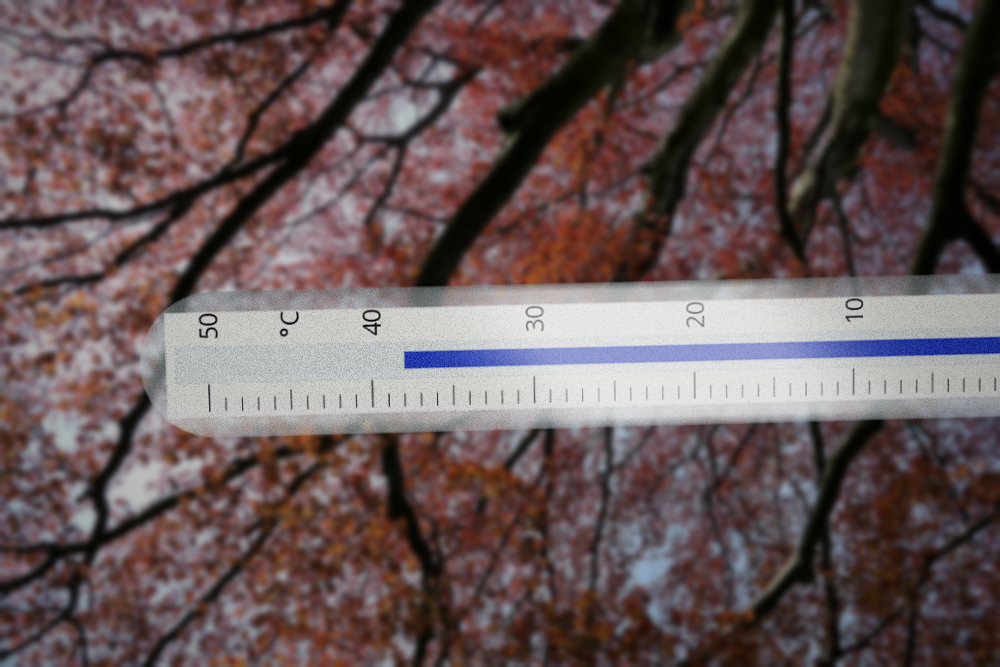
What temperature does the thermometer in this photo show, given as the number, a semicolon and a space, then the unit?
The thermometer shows 38; °C
